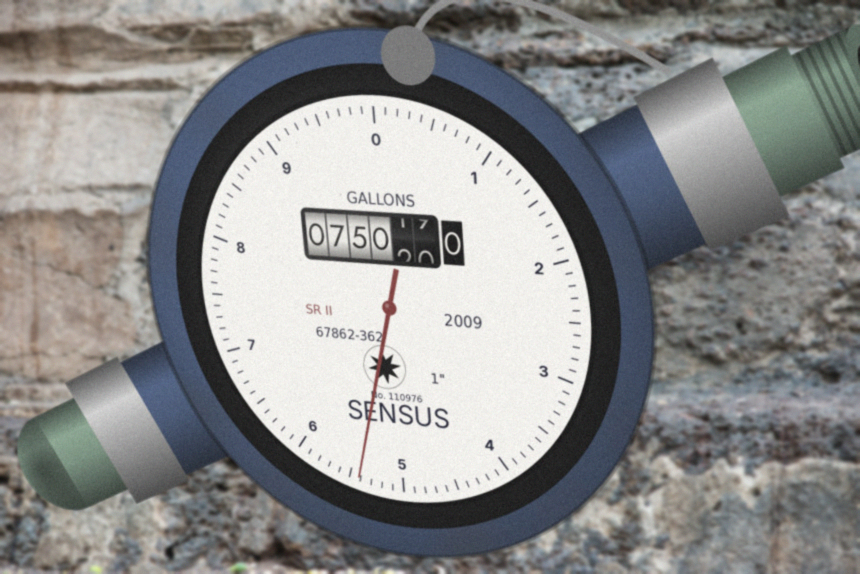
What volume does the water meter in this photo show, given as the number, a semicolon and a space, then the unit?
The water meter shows 750195.4; gal
